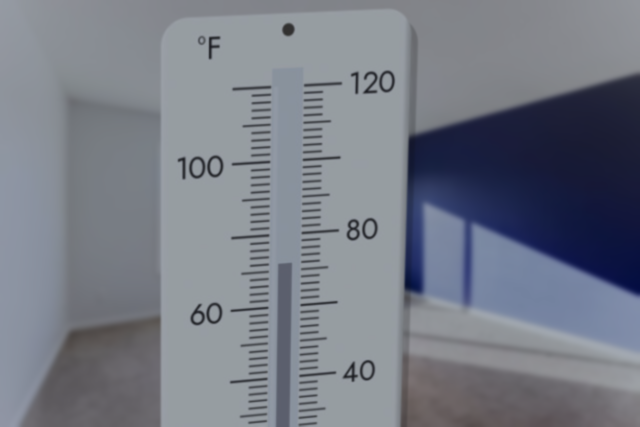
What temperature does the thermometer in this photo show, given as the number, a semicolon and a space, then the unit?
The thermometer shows 72; °F
